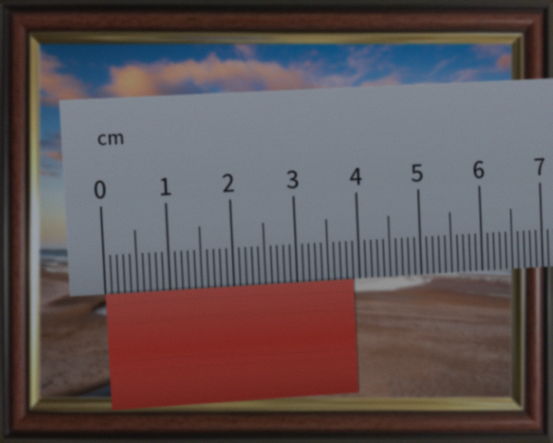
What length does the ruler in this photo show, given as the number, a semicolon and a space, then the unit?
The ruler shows 3.9; cm
